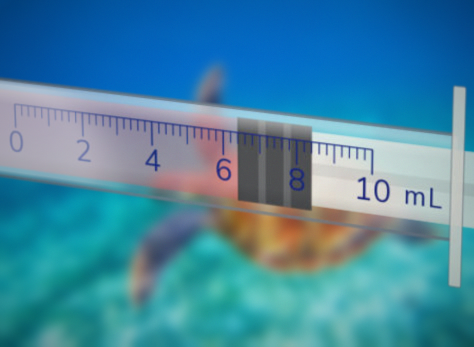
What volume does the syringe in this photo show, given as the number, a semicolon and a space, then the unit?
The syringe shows 6.4; mL
